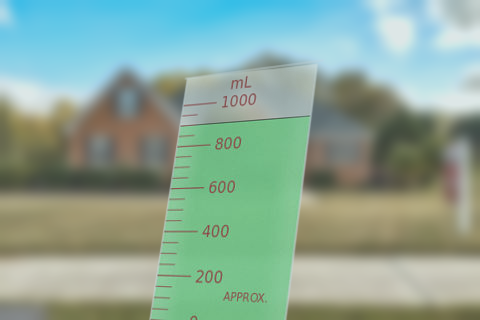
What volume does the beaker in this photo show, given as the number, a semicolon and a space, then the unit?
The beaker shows 900; mL
